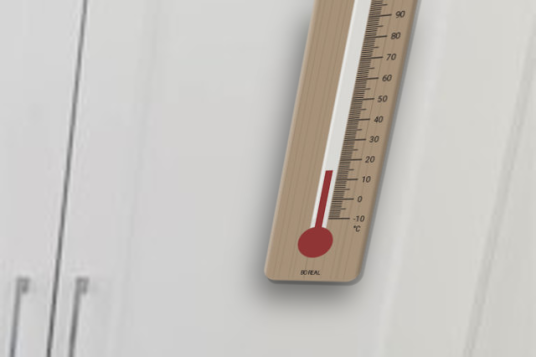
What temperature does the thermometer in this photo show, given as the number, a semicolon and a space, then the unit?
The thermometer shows 15; °C
